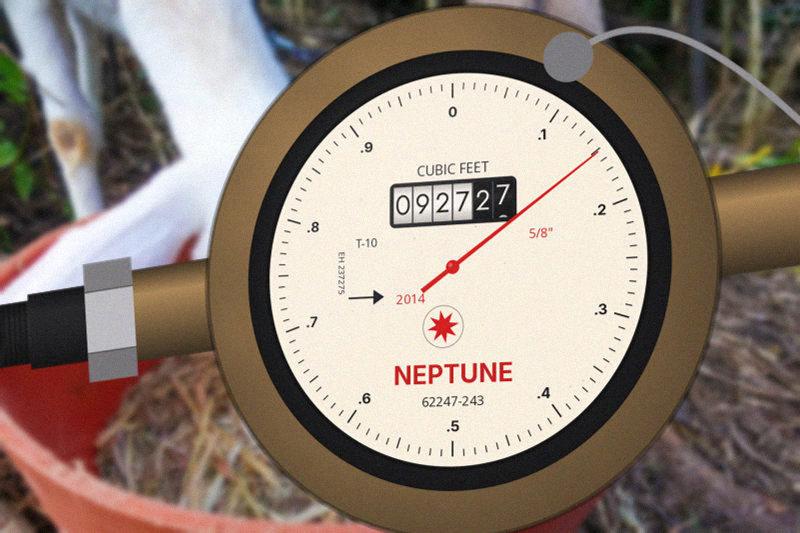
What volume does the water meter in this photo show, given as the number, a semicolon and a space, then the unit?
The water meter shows 92727.15; ft³
